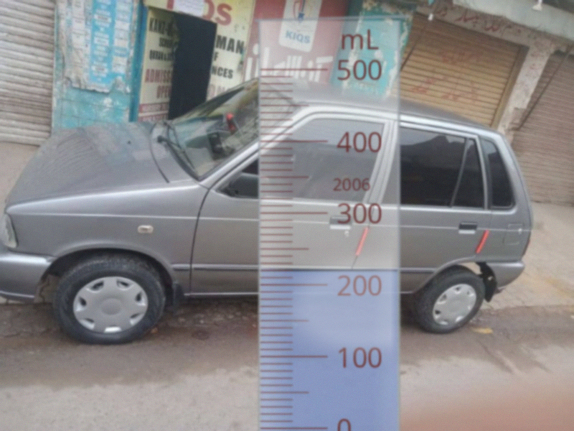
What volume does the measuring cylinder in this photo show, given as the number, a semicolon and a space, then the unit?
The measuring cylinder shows 220; mL
